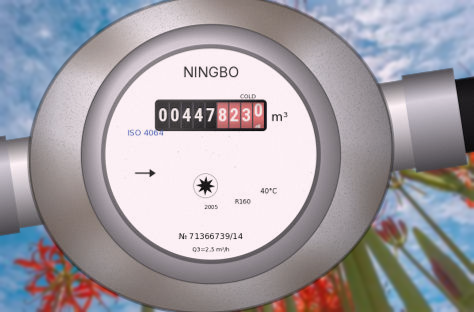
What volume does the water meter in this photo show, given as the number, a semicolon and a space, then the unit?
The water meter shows 447.8230; m³
